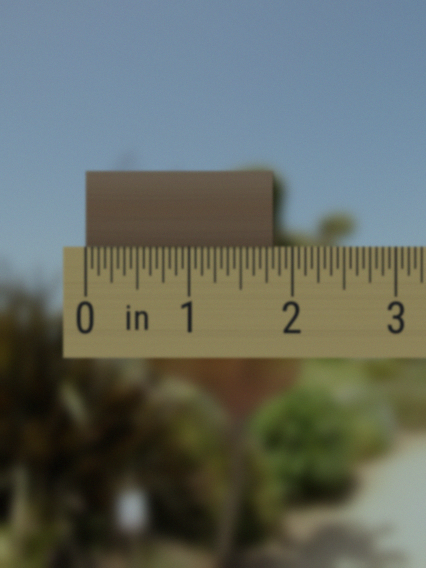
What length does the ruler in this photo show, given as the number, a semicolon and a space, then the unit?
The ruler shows 1.8125; in
